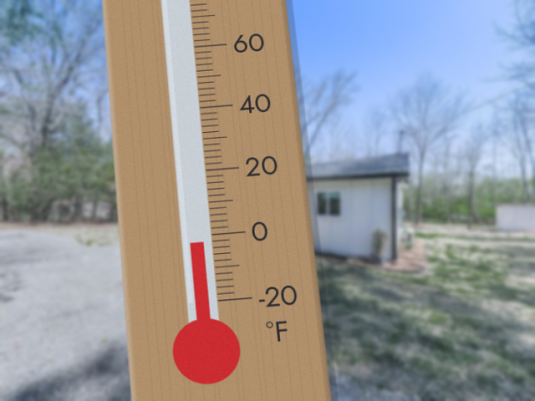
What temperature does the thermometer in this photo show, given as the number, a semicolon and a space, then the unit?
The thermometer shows -2; °F
